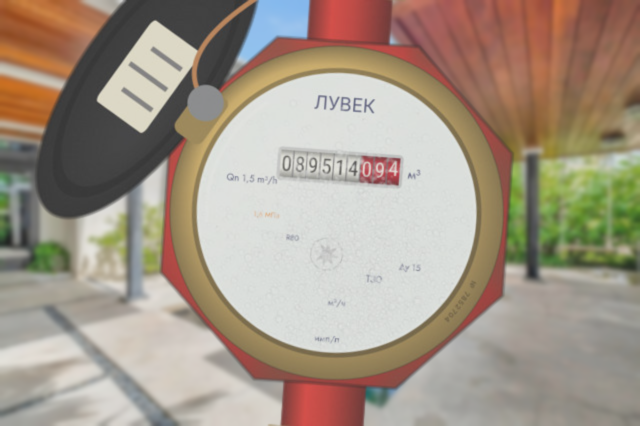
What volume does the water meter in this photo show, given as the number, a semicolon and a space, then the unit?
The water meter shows 89514.094; m³
